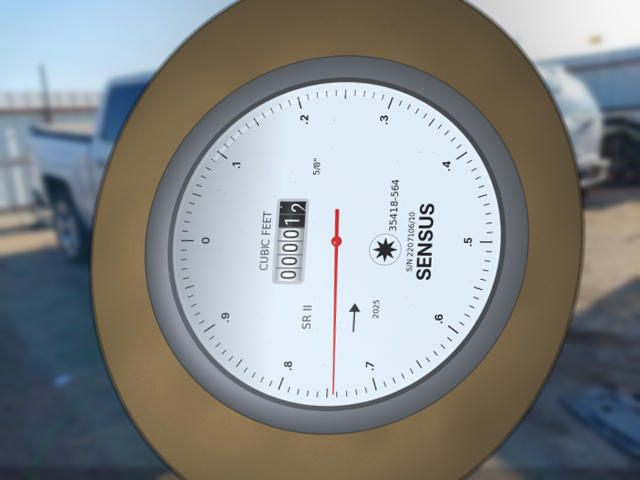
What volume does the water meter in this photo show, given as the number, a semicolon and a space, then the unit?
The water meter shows 11.74; ft³
